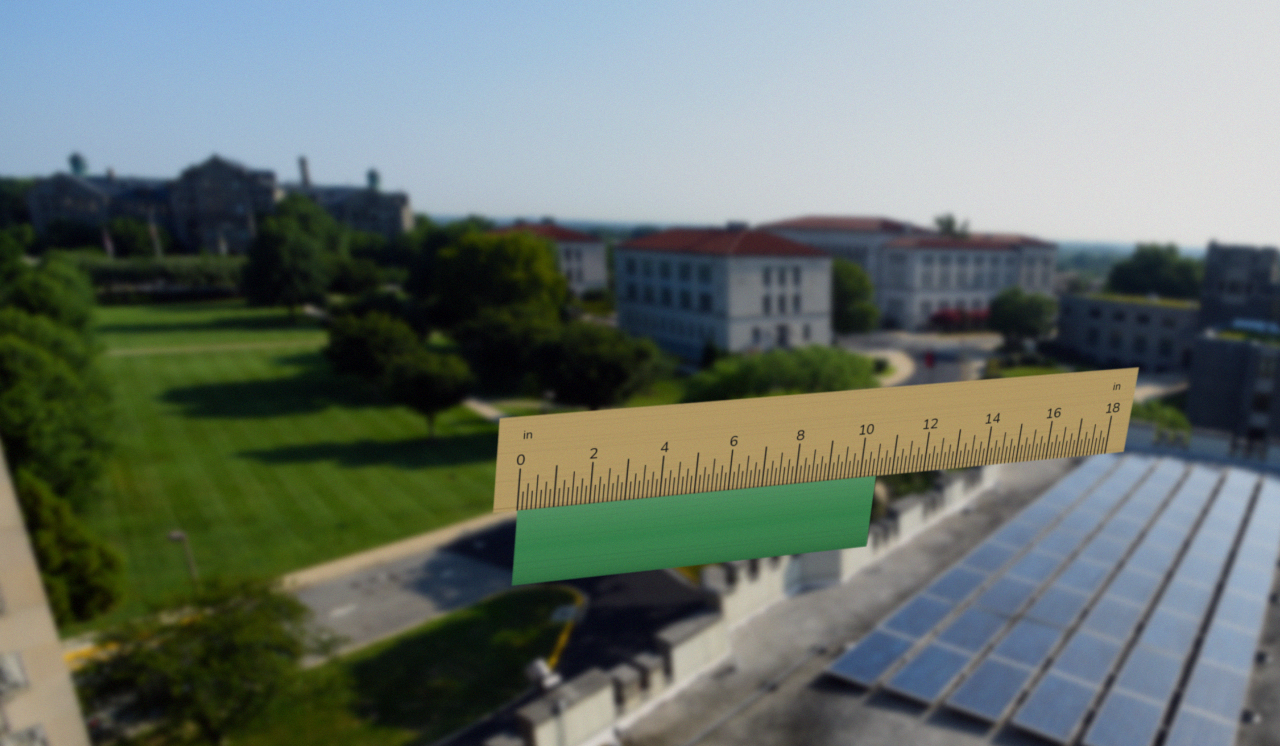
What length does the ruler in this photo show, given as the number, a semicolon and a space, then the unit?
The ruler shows 10.5; in
